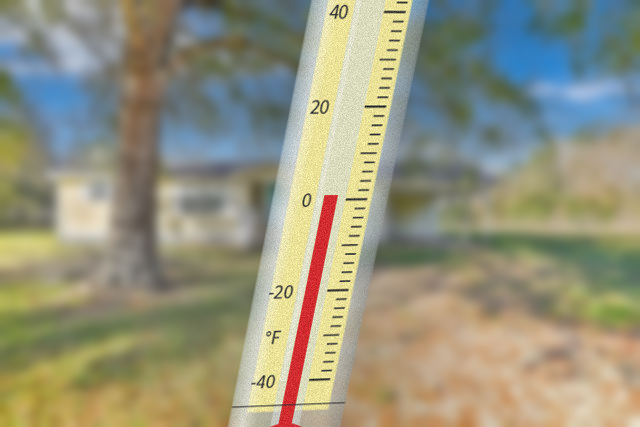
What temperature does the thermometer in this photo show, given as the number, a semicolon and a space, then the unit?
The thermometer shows 1; °F
